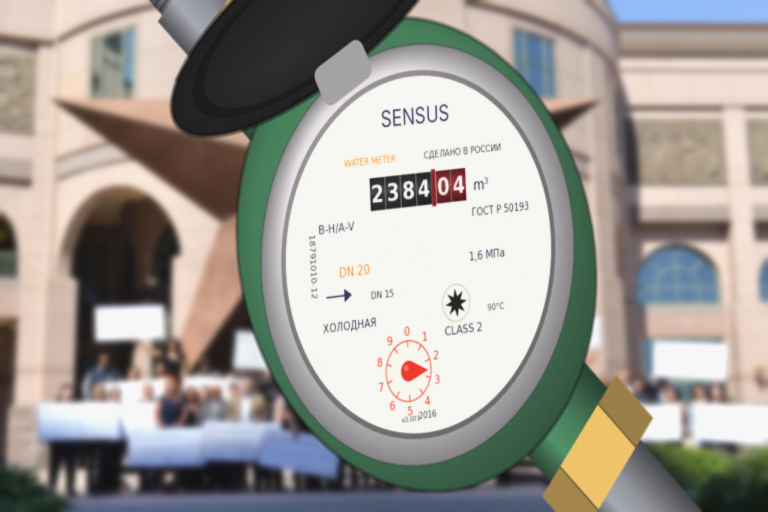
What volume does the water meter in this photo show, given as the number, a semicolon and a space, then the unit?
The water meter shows 2384.042; m³
